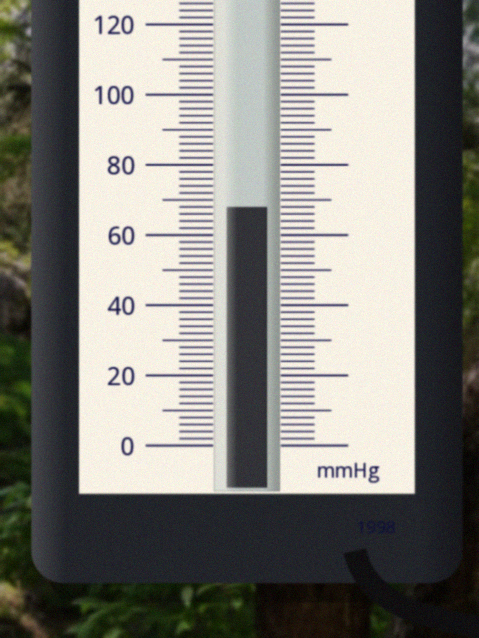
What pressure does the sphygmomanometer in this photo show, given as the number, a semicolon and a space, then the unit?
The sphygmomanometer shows 68; mmHg
